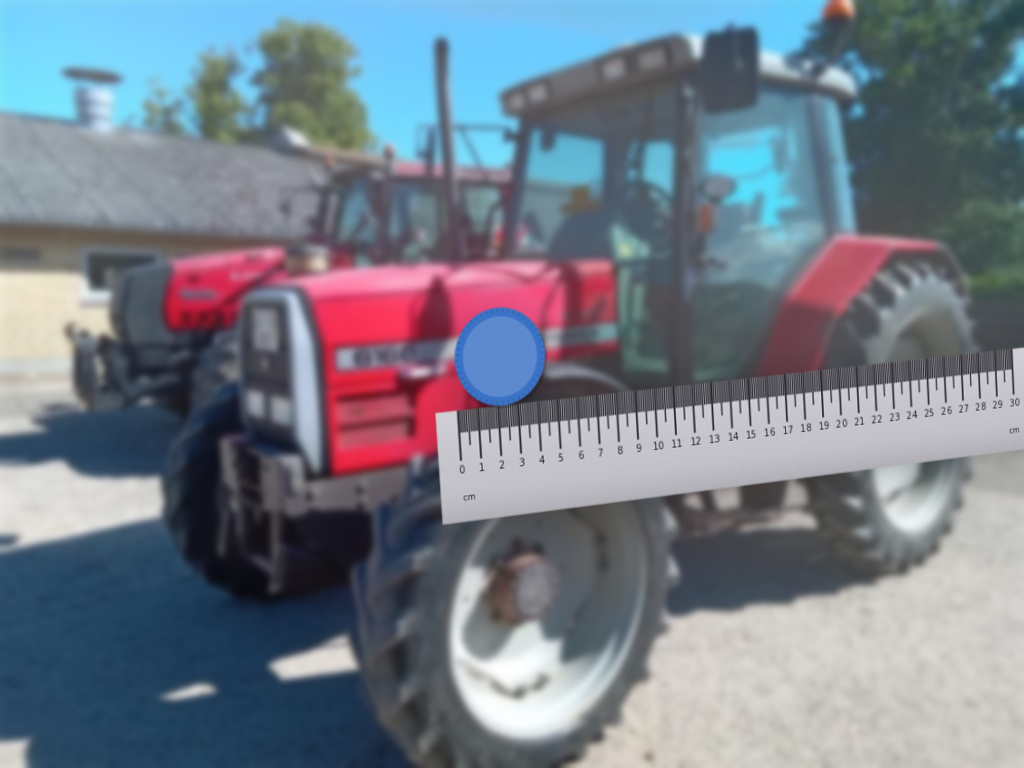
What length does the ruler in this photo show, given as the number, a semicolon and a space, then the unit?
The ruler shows 4.5; cm
